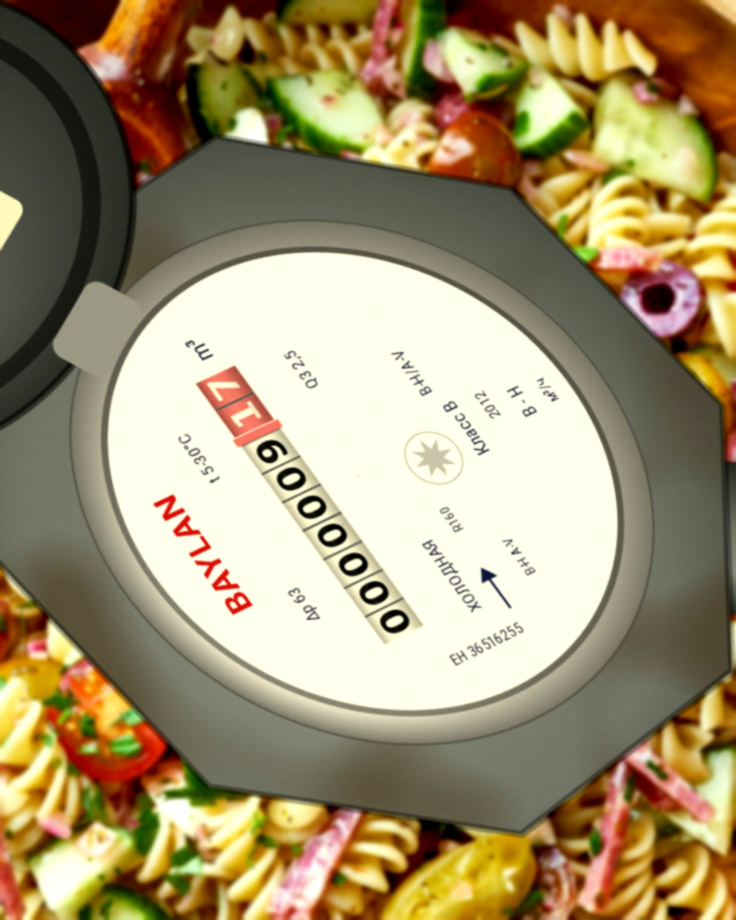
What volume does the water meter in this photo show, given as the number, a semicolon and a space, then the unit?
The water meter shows 9.17; m³
